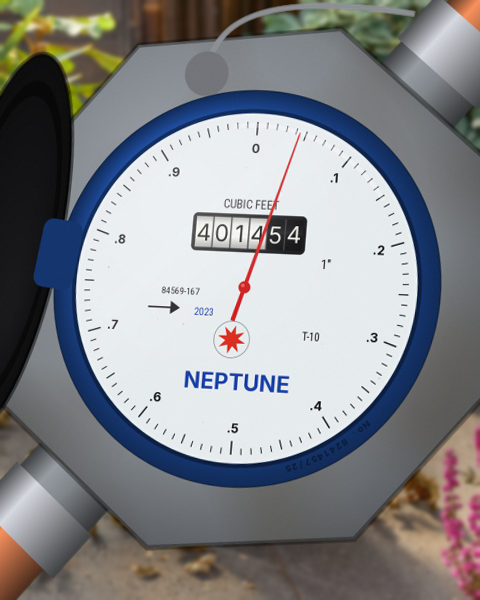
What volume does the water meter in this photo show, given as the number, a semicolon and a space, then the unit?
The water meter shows 401454.04; ft³
